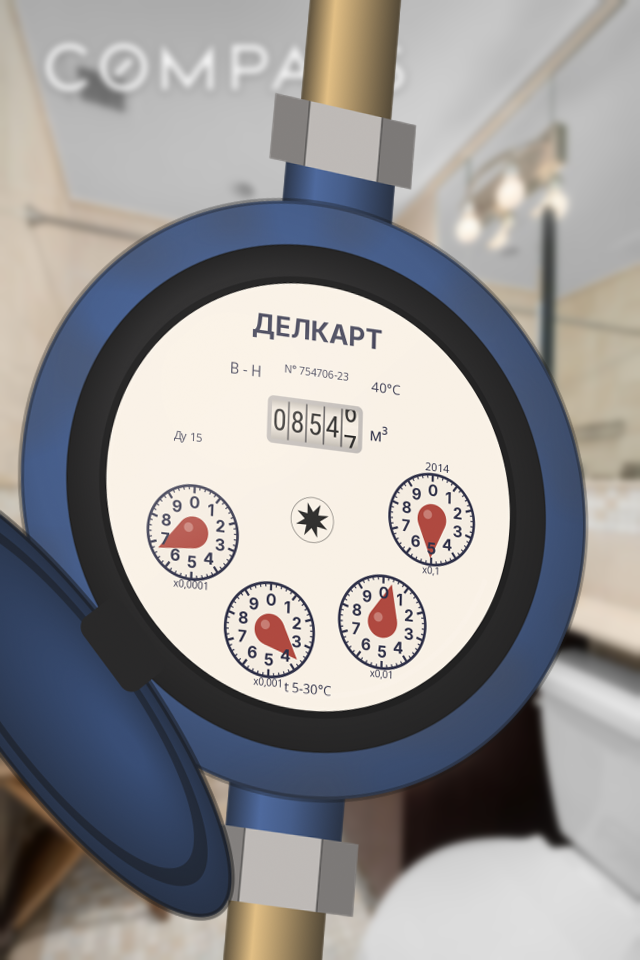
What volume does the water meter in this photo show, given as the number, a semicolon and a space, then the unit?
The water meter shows 8546.5036; m³
